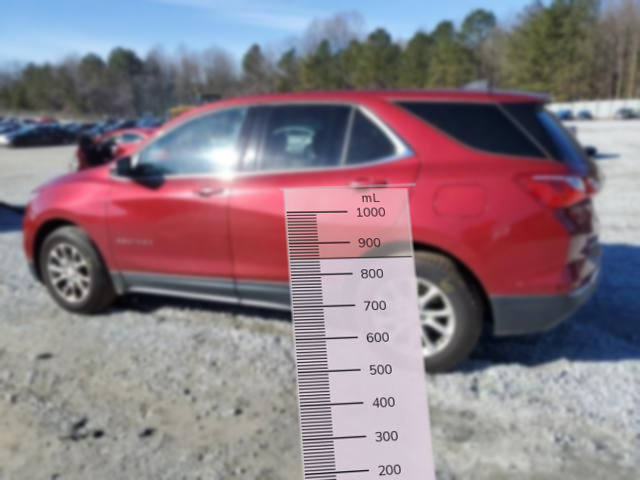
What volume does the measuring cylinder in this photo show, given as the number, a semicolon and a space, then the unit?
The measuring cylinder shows 850; mL
